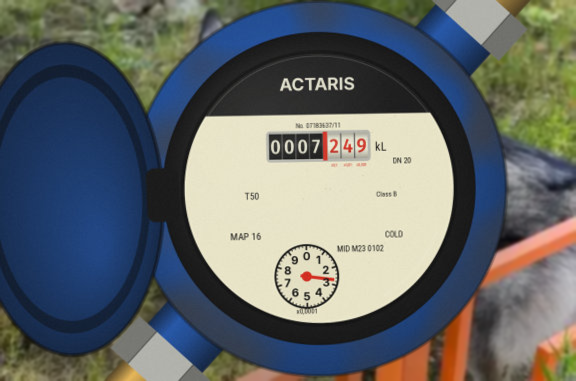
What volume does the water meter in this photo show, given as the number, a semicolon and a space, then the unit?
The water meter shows 7.2492; kL
